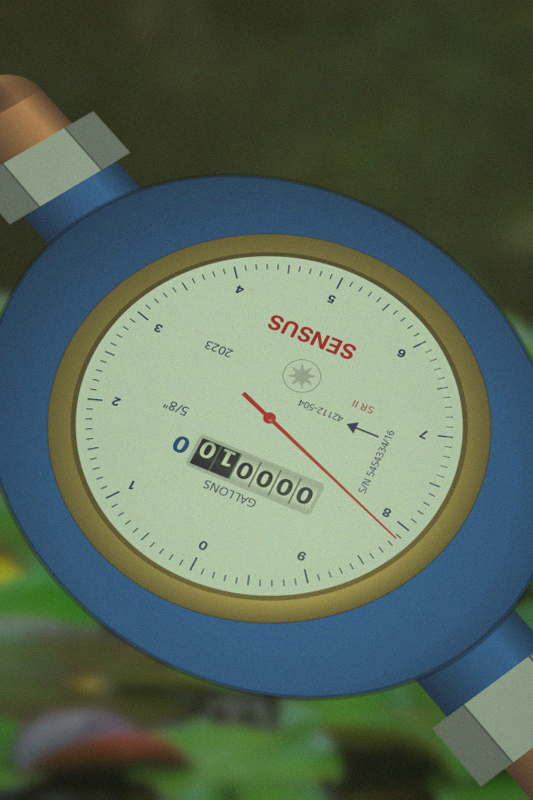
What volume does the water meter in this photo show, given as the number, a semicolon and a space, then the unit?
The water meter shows 98.1; gal
